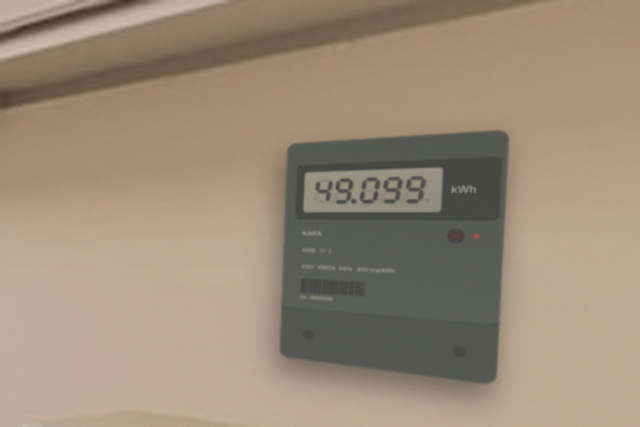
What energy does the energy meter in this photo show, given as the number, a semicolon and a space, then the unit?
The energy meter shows 49.099; kWh
